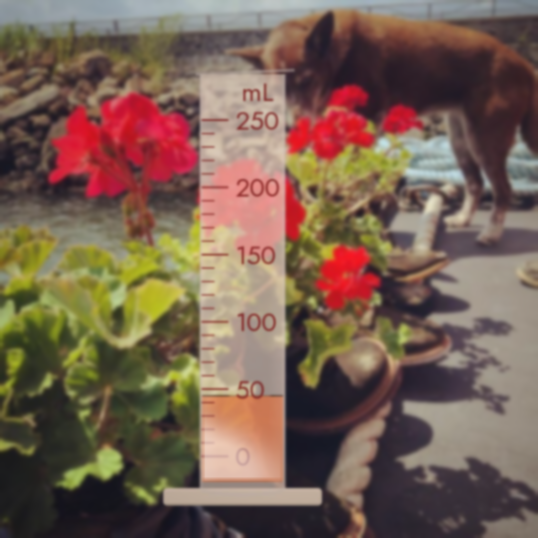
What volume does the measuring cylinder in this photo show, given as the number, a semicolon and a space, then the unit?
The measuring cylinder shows 45; mL
